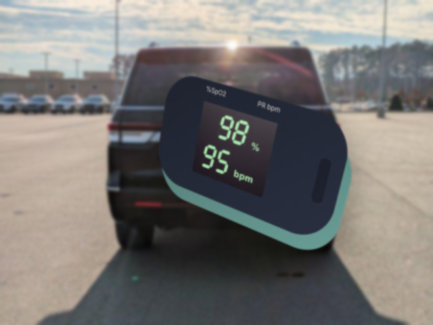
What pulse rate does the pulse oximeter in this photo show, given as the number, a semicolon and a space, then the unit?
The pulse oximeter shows 95; bpm
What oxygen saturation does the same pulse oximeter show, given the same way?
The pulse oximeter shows 98; %
